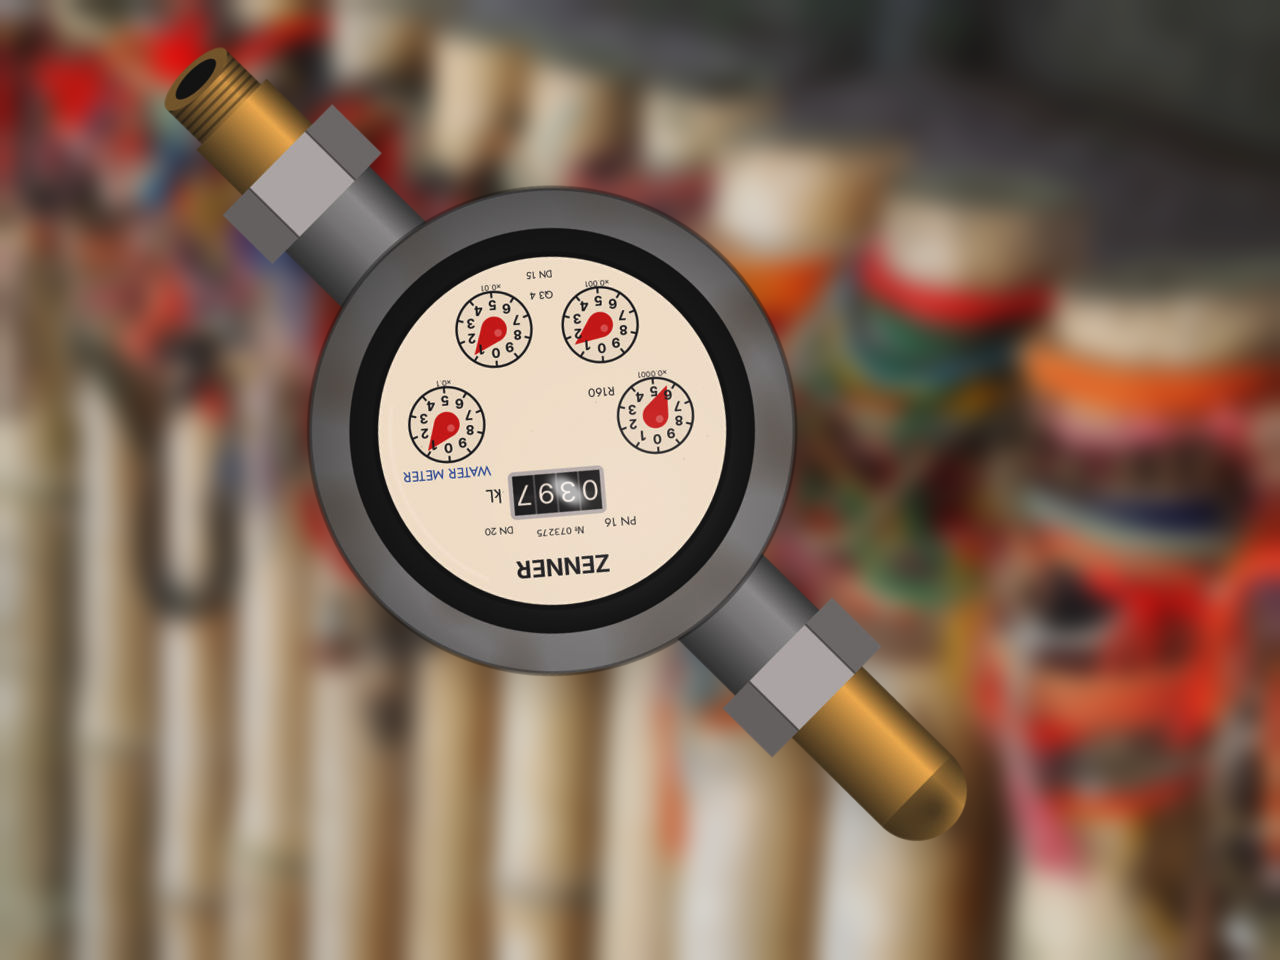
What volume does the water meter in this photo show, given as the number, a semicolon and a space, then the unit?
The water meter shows 397.1115; kL
